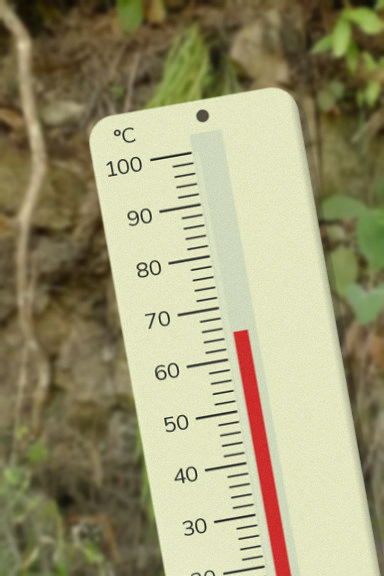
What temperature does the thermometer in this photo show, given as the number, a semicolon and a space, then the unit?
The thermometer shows 65; °C
